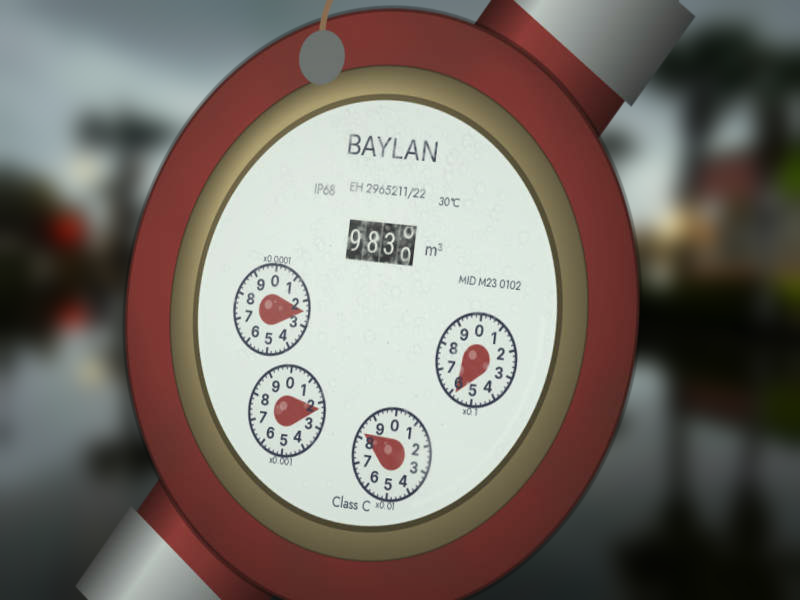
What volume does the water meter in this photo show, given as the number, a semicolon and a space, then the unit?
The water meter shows 9838.5822; m³
